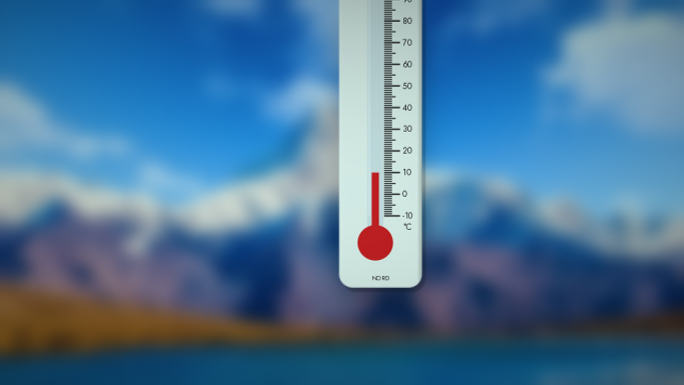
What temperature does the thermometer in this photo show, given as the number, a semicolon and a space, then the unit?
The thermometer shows 10; °C
